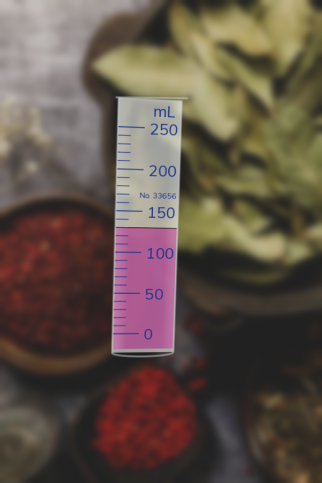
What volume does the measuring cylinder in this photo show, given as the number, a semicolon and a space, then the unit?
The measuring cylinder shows 130; mL
